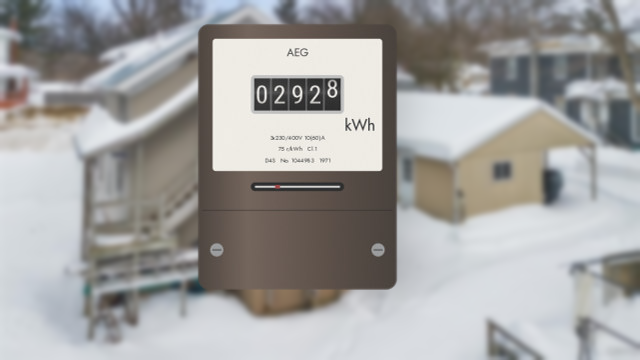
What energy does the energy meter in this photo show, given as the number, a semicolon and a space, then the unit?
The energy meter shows 2928; kWh
